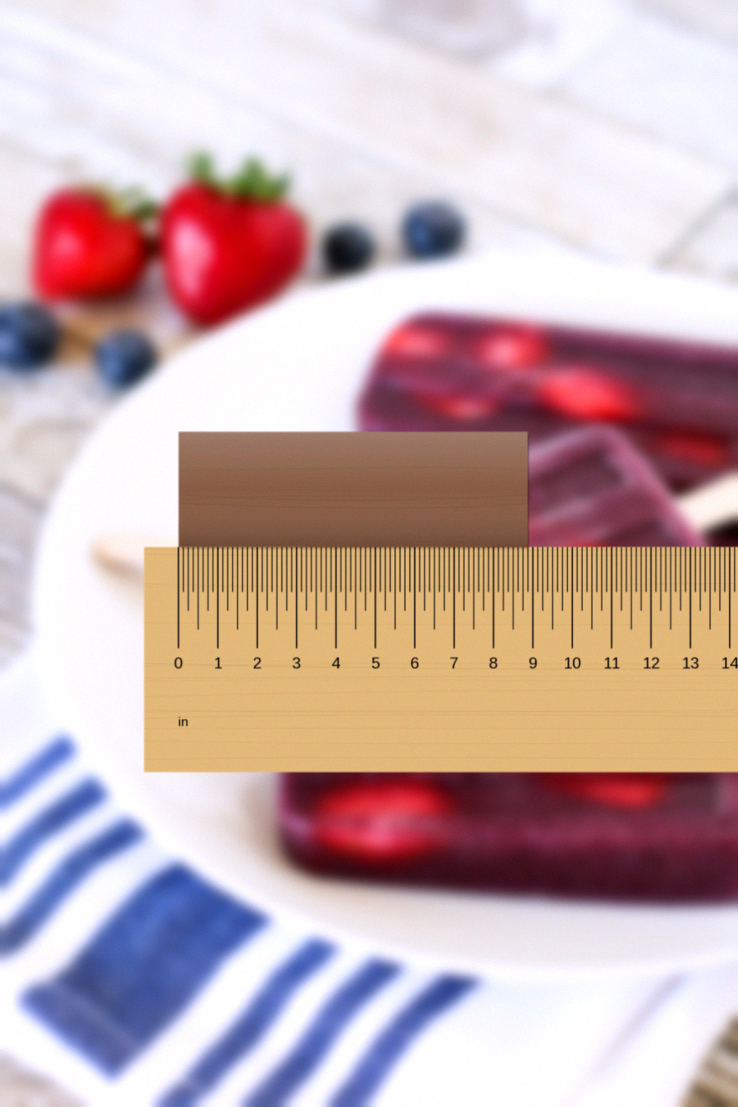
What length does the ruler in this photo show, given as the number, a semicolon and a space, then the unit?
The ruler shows 8.875; in
